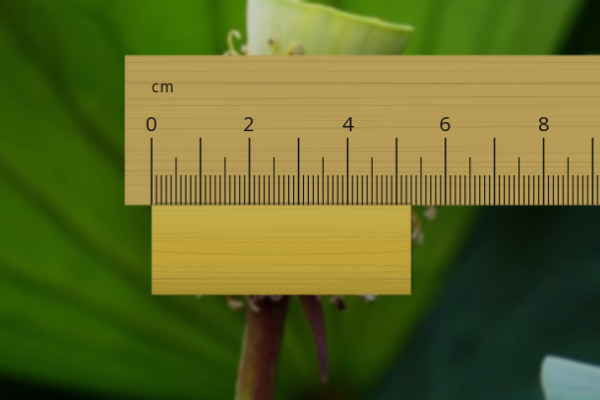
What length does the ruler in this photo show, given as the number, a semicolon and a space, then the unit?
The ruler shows 5.3; cm
